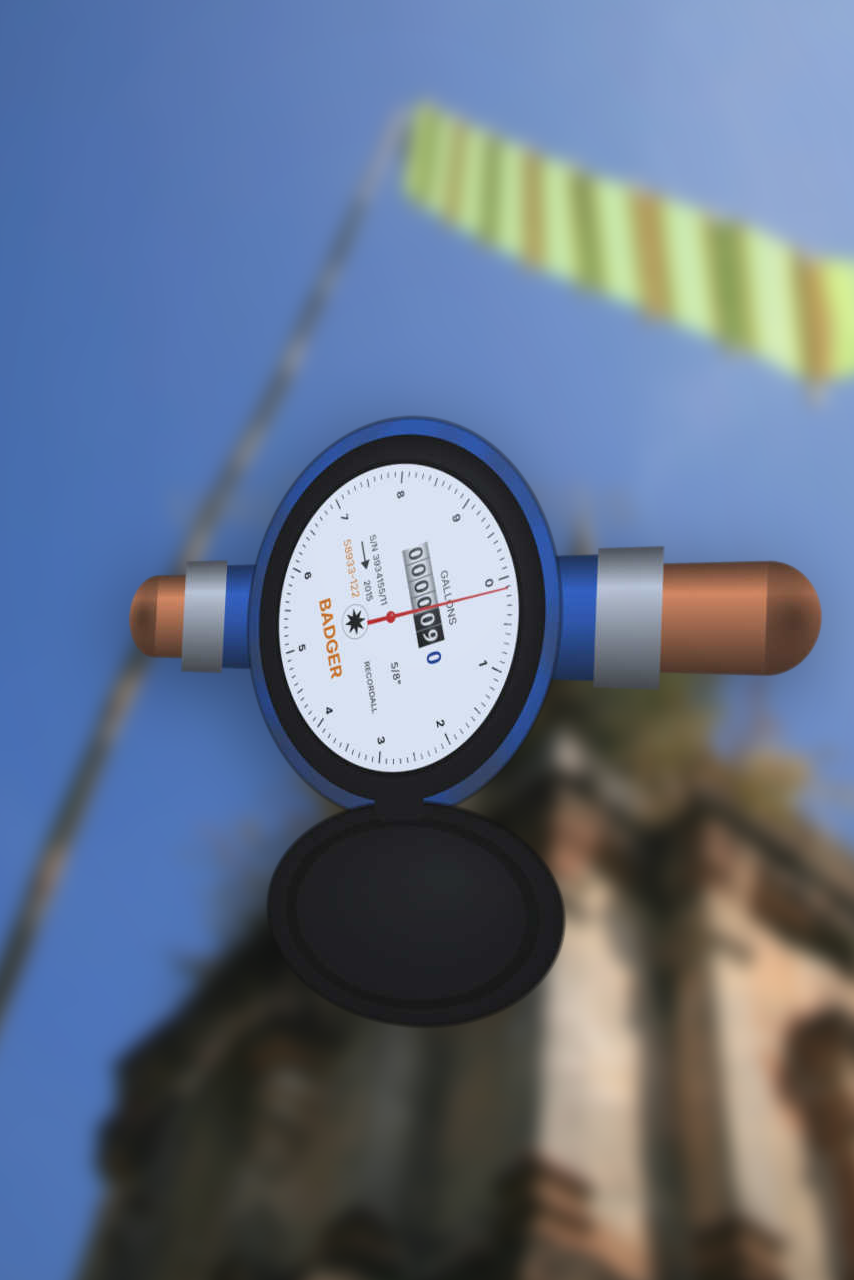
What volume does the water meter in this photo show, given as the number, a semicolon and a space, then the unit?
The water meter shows 90.1; gal
